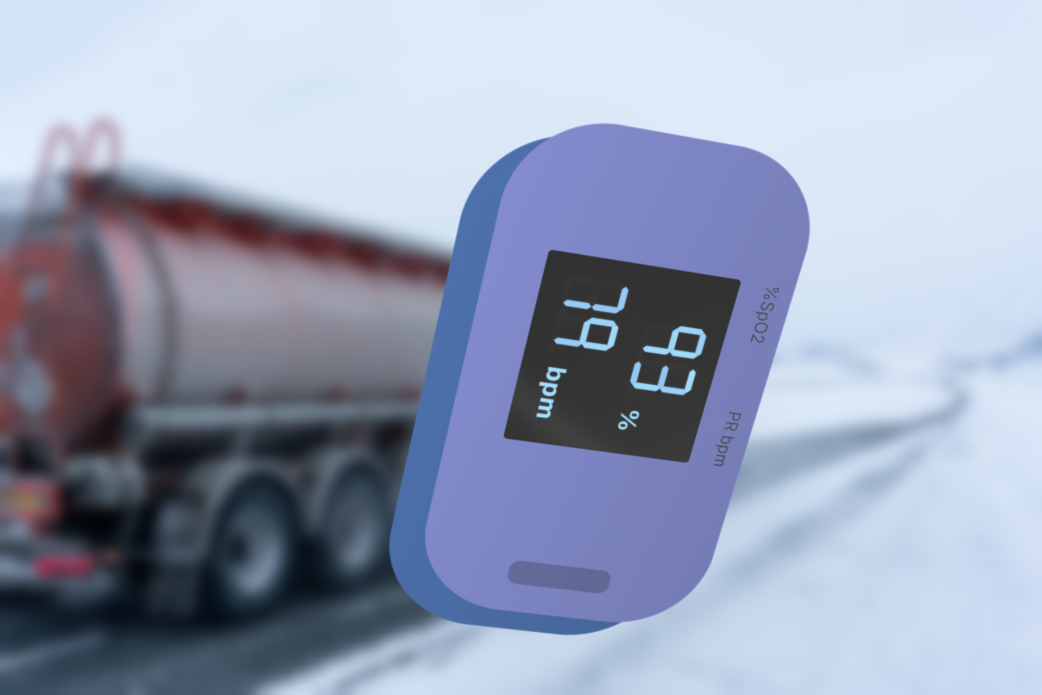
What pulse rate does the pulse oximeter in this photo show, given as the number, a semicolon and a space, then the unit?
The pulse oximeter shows 79; bpm
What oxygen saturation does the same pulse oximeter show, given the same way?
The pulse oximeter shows 93; %
